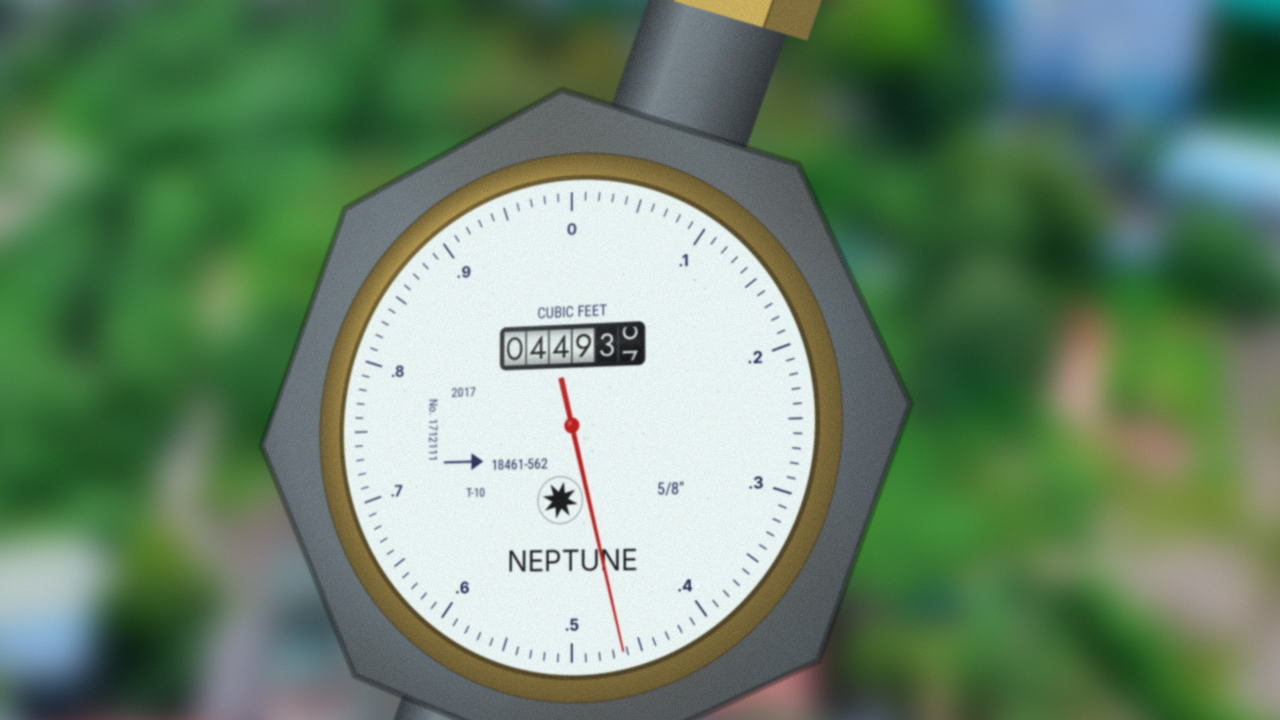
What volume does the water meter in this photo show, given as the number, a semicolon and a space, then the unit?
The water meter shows 44936.46; ft³
